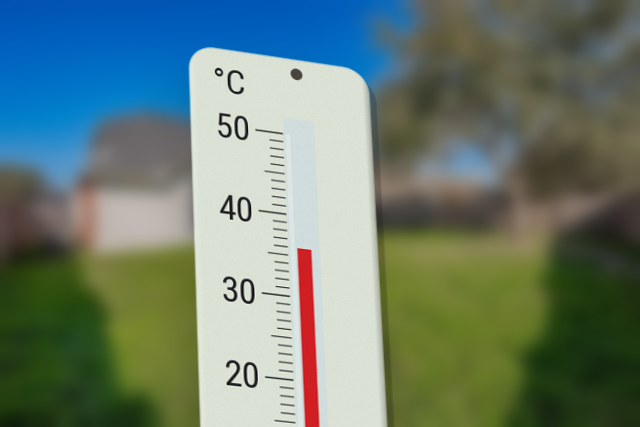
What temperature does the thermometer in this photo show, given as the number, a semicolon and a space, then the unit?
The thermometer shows 36; °C
